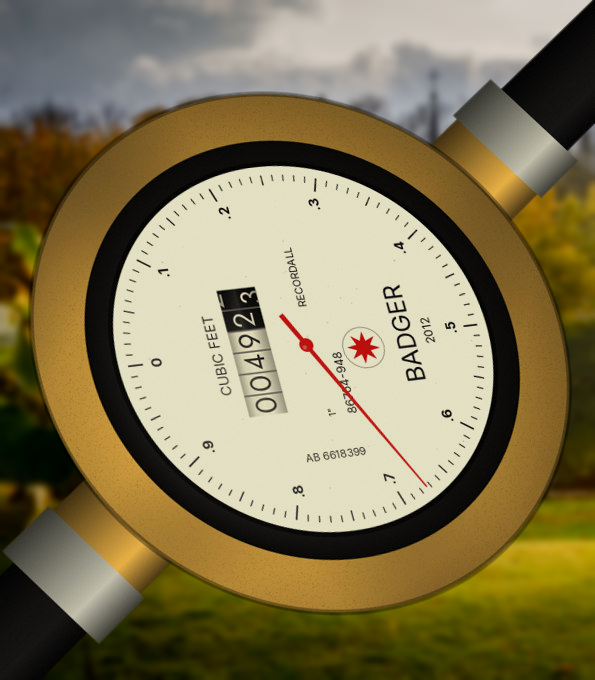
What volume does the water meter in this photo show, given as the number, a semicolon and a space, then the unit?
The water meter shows 4922.67; ft³
